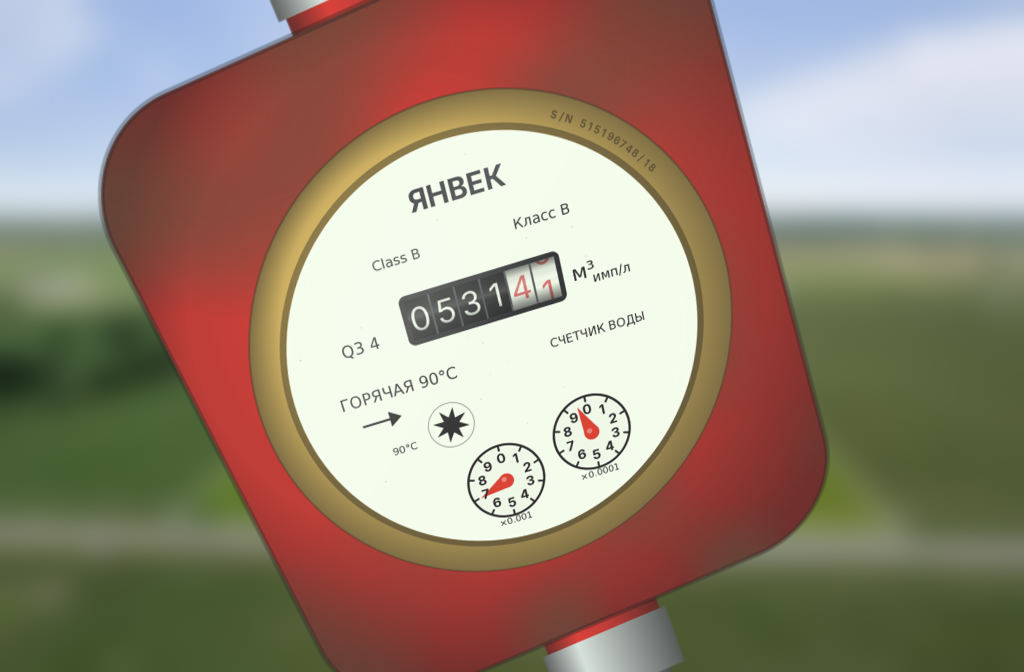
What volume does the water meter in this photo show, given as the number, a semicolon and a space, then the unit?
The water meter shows 531.4069; m³
